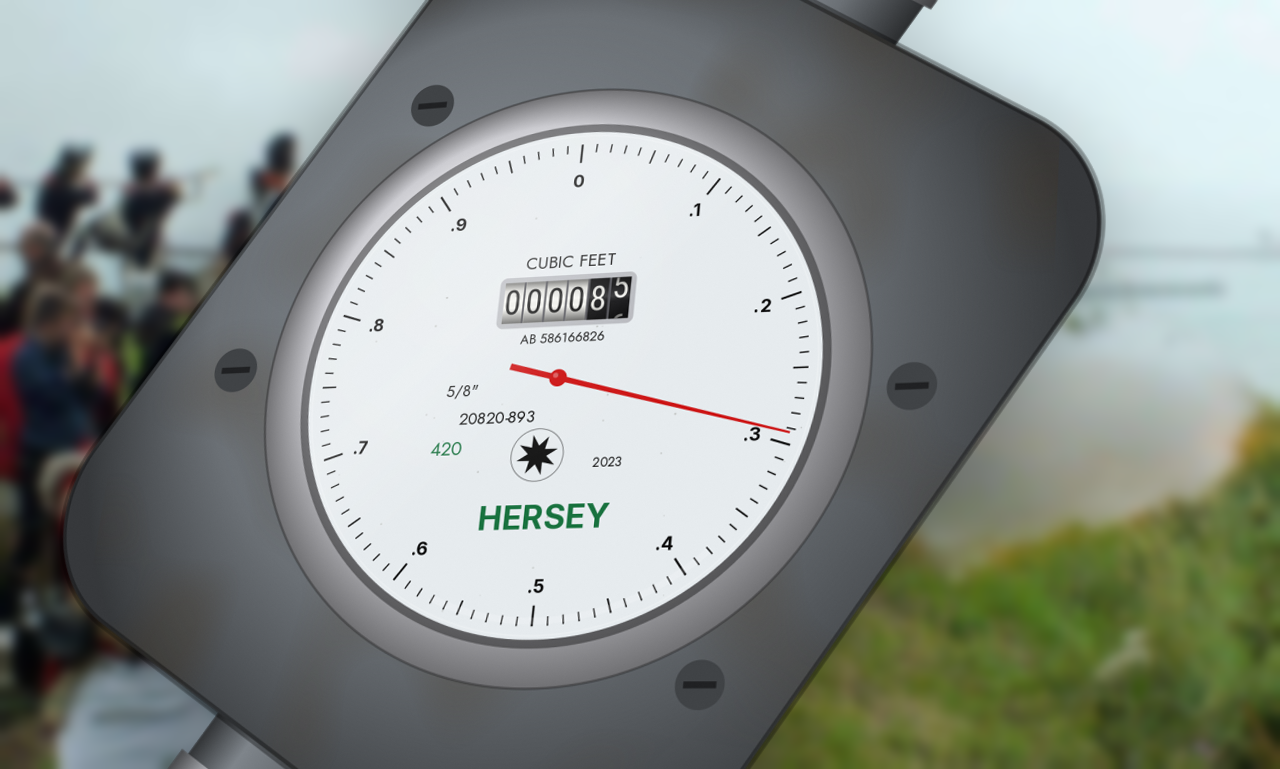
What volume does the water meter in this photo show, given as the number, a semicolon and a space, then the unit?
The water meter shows 85.29; ft³
